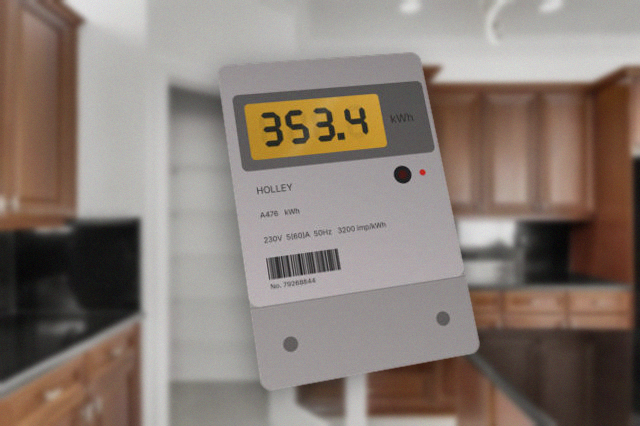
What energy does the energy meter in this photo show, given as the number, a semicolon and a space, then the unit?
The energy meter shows 353.4; kWh
